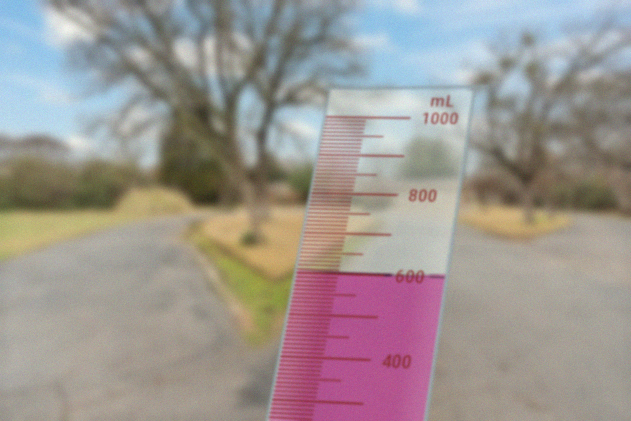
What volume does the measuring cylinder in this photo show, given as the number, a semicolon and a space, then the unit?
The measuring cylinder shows 600; mL
